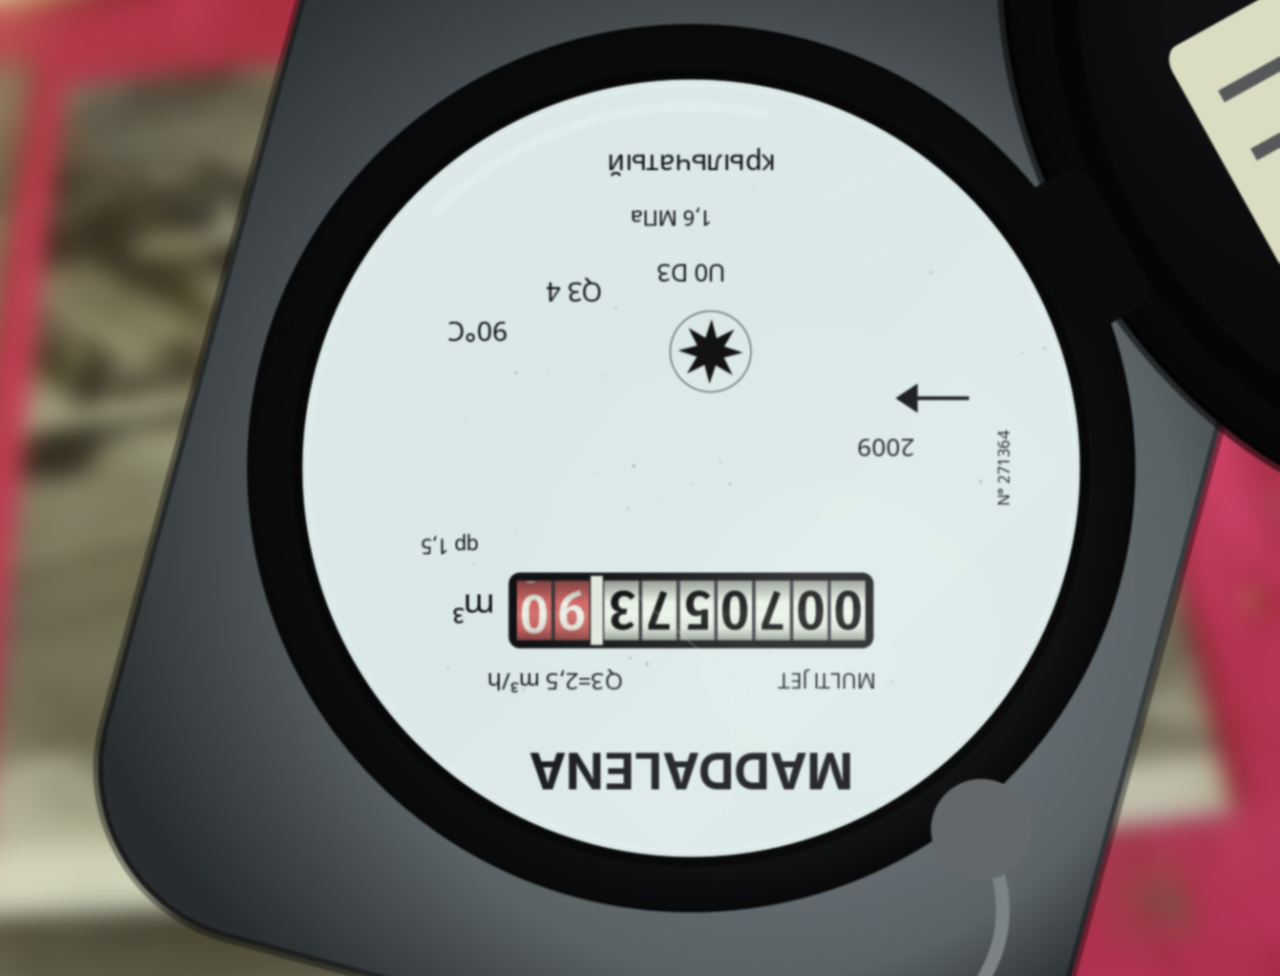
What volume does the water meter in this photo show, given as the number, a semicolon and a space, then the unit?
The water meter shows 70573.90; m³
